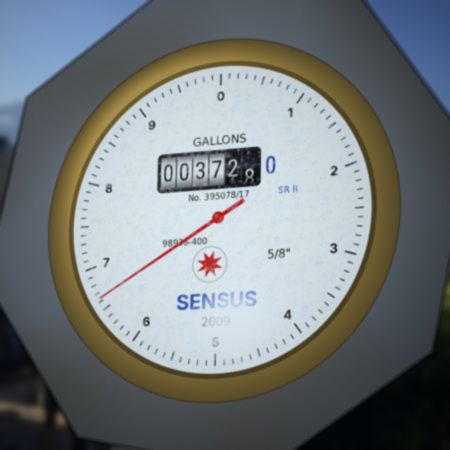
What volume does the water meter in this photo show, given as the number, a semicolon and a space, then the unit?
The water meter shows 37276.6; gal
